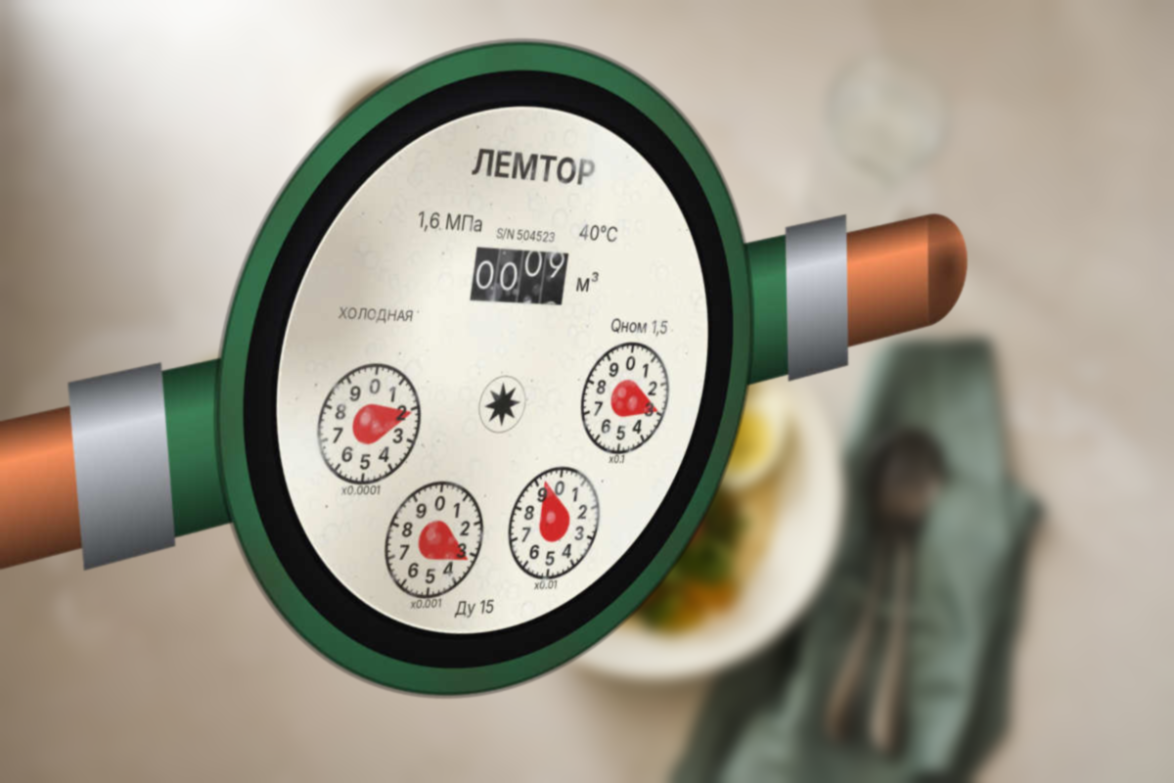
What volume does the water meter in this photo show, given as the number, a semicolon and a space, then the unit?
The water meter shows 9.2932; m³
